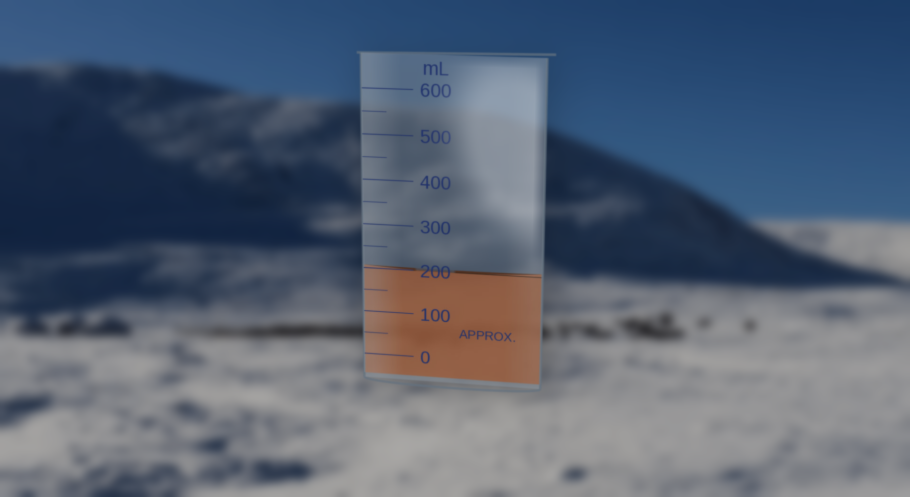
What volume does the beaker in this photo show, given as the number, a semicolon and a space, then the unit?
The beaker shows 200; mL
